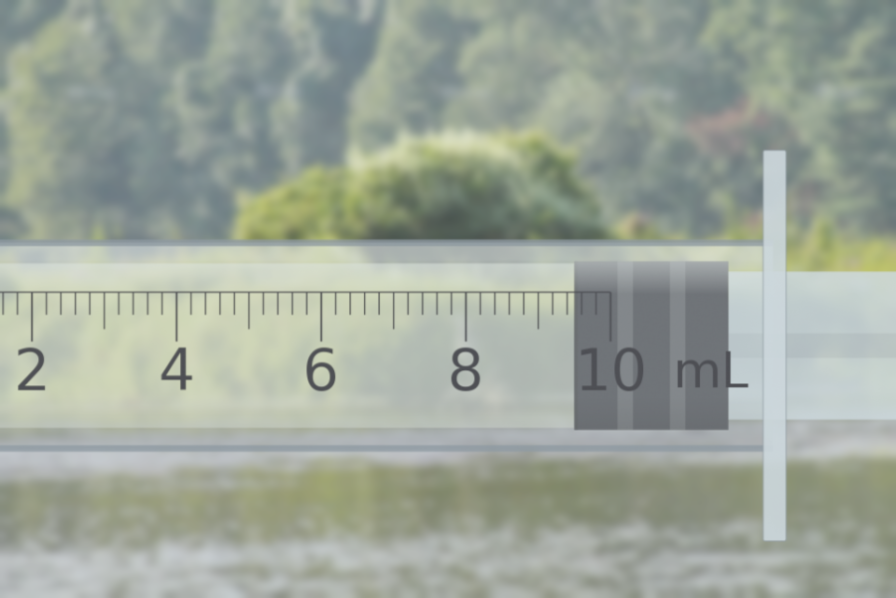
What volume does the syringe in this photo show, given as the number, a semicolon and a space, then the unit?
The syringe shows 9.5; mL
